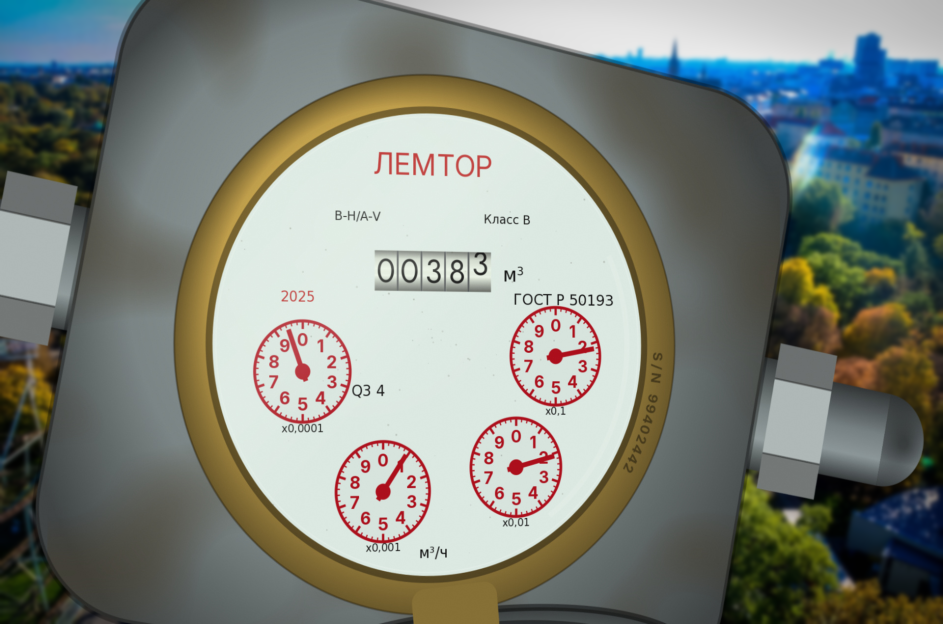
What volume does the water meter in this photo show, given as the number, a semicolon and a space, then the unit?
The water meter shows 383.2209; m³
